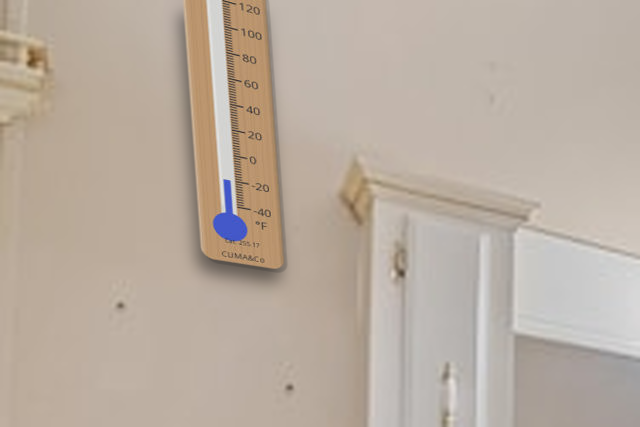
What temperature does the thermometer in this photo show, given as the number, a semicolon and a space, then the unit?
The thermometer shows -20; °F
